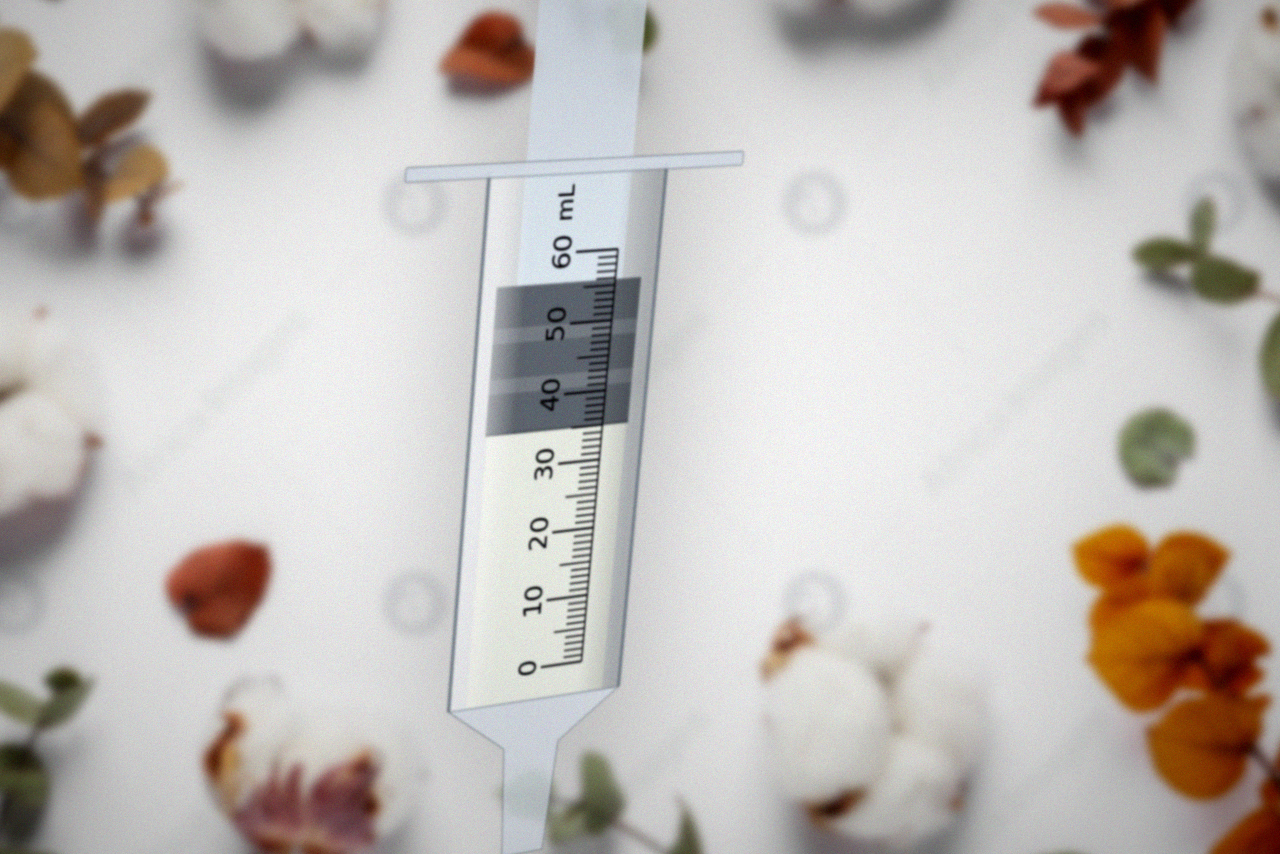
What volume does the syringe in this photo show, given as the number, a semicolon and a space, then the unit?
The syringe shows 35; mL
